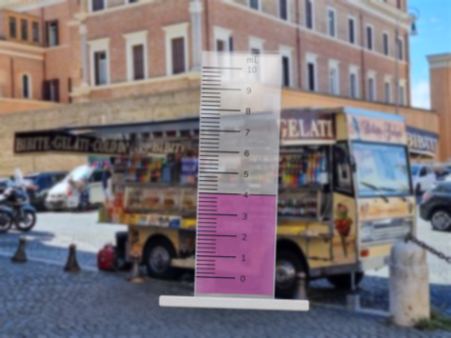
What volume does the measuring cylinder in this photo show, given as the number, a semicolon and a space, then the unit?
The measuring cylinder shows 4; mL
